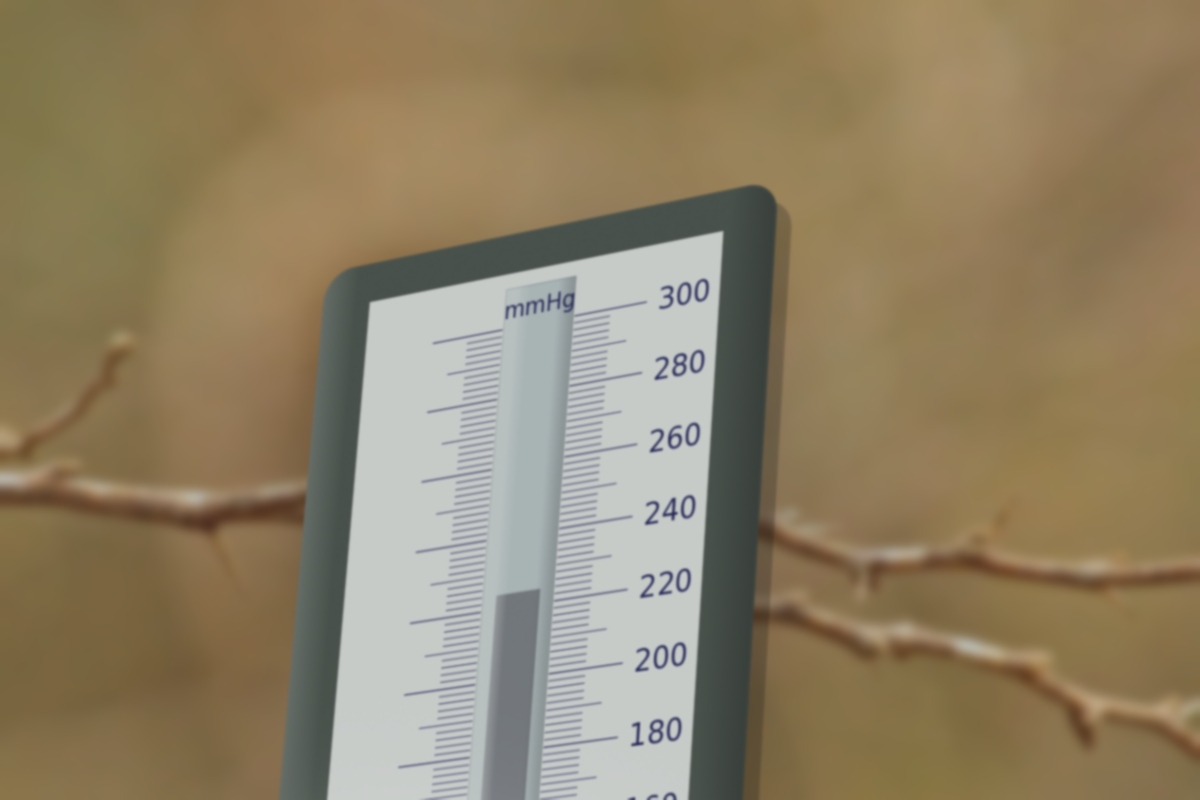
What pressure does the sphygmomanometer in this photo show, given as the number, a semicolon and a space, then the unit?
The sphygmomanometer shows 224; mmHg
